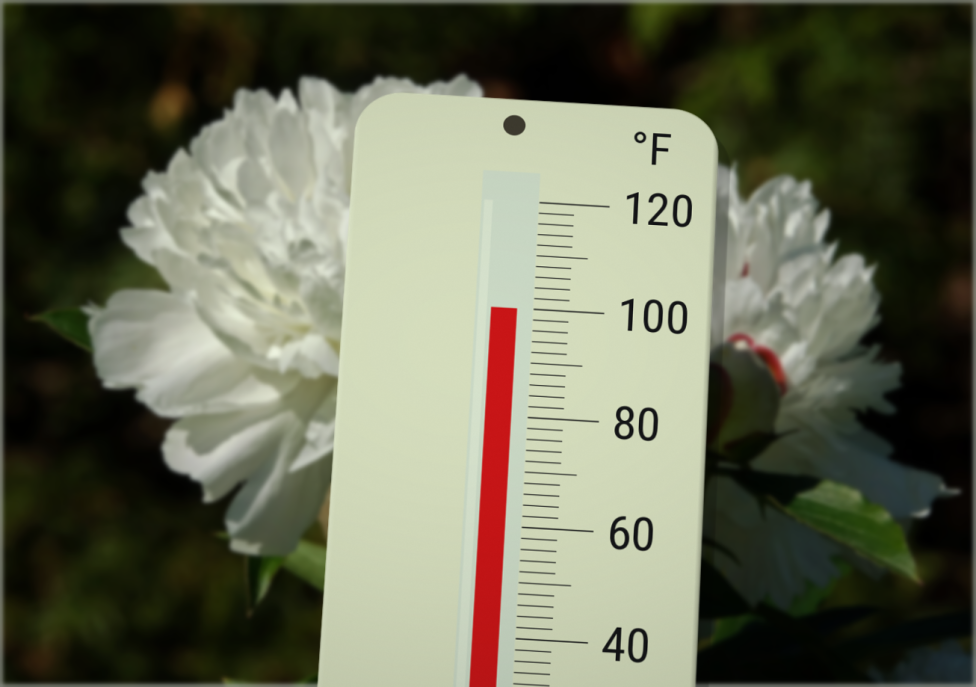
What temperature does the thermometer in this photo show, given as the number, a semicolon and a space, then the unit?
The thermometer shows 100; °F
